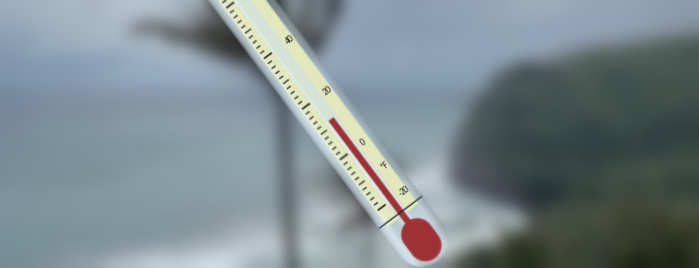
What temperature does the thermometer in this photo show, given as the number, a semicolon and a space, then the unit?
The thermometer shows 12; °F
